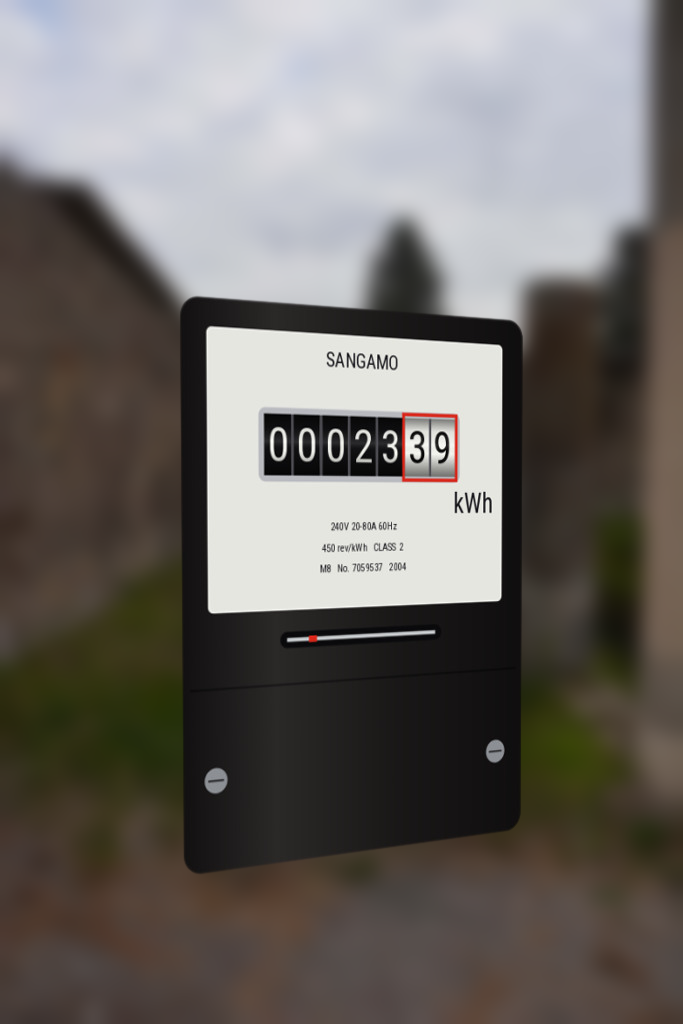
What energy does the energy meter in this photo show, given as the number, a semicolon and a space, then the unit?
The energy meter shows 23.39; kWh
